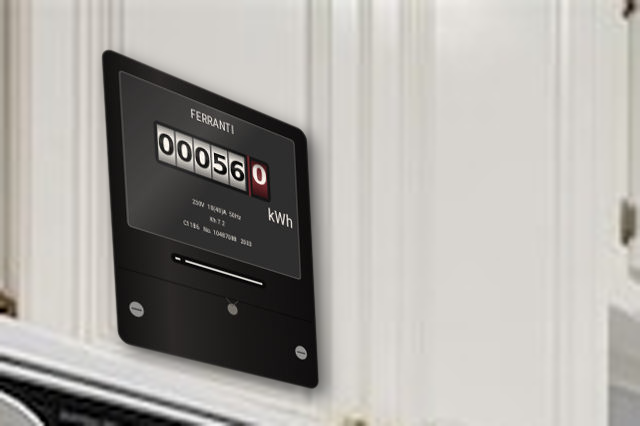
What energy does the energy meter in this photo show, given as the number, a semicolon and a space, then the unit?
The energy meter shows 56.0; kWh
